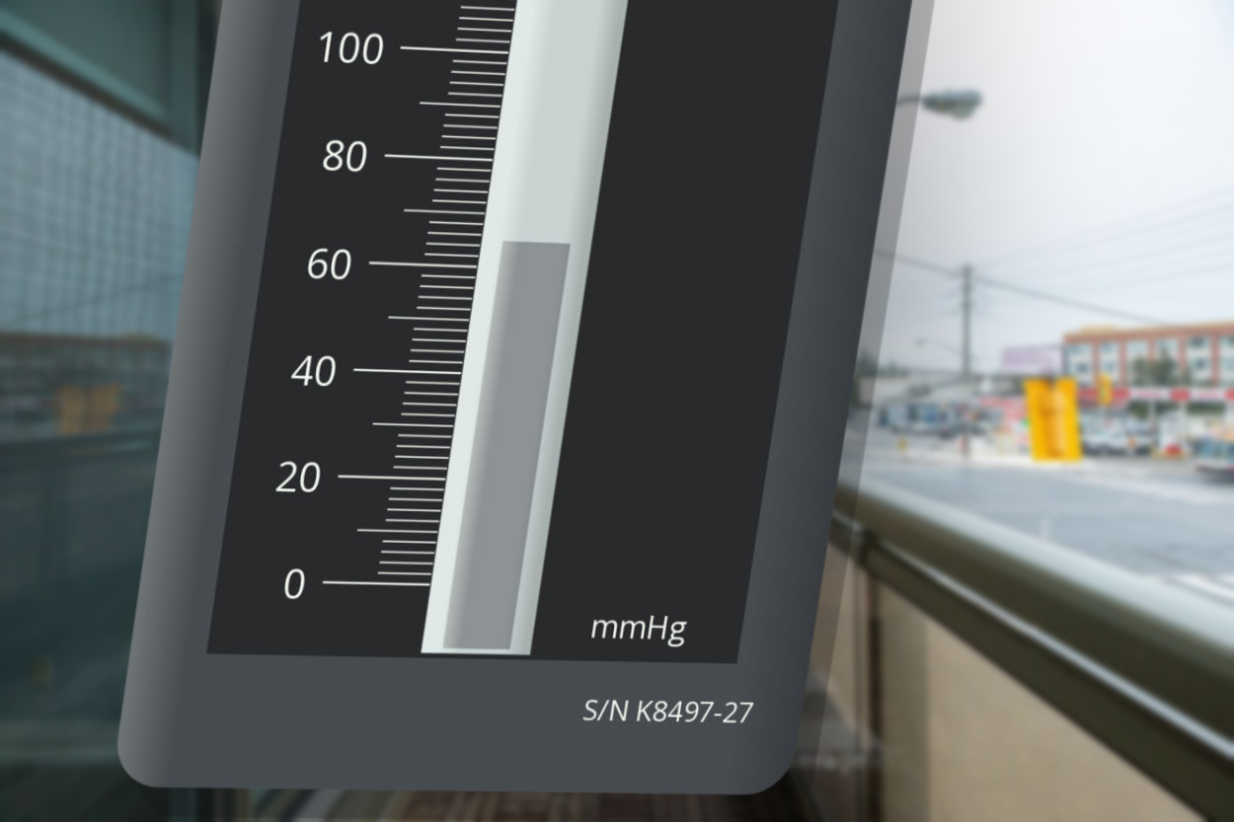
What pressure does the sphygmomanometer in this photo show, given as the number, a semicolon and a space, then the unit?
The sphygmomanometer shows 65; mmHg
